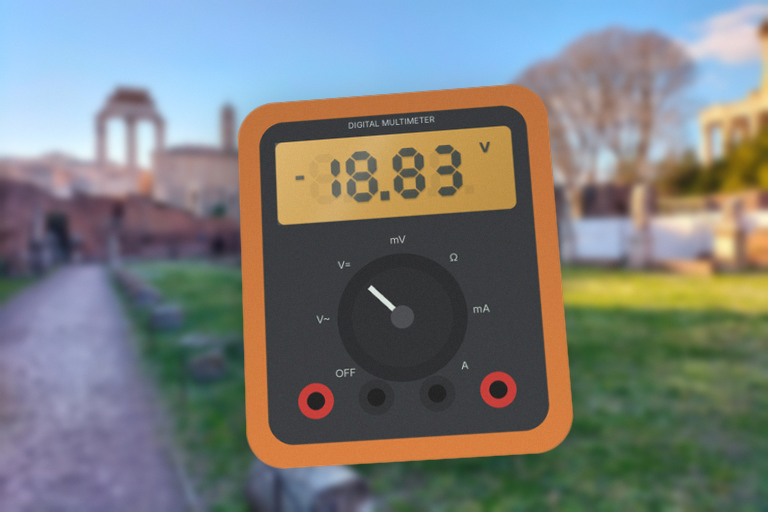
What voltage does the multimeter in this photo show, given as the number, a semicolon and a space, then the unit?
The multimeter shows -18.83; V
